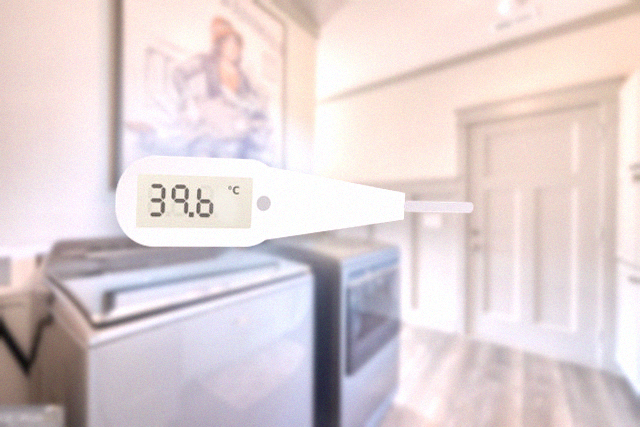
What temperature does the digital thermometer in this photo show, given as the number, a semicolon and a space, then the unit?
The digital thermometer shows 39.6; °C
